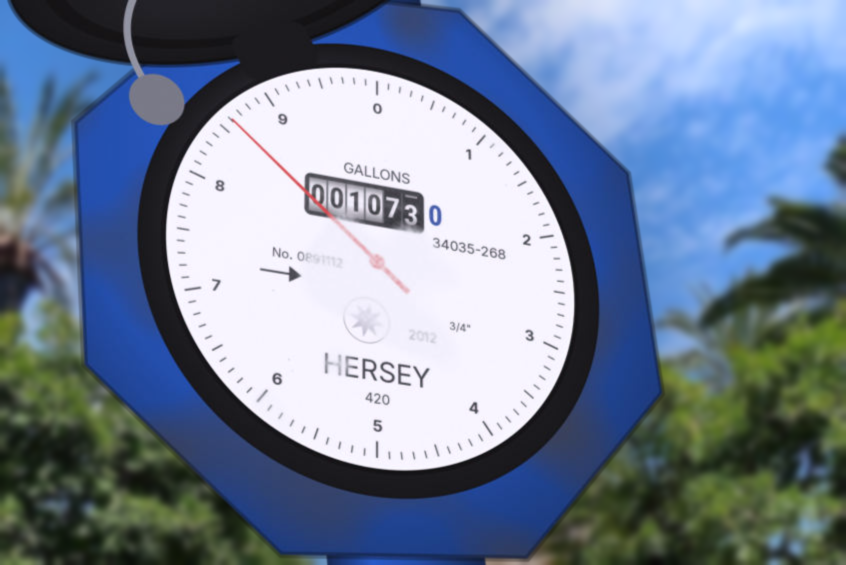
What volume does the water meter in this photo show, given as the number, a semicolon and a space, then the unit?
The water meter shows 10728.6; gal
